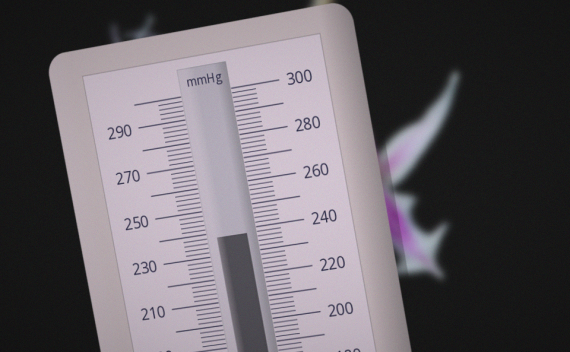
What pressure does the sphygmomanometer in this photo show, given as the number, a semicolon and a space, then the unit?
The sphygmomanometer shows 238; mmHg
